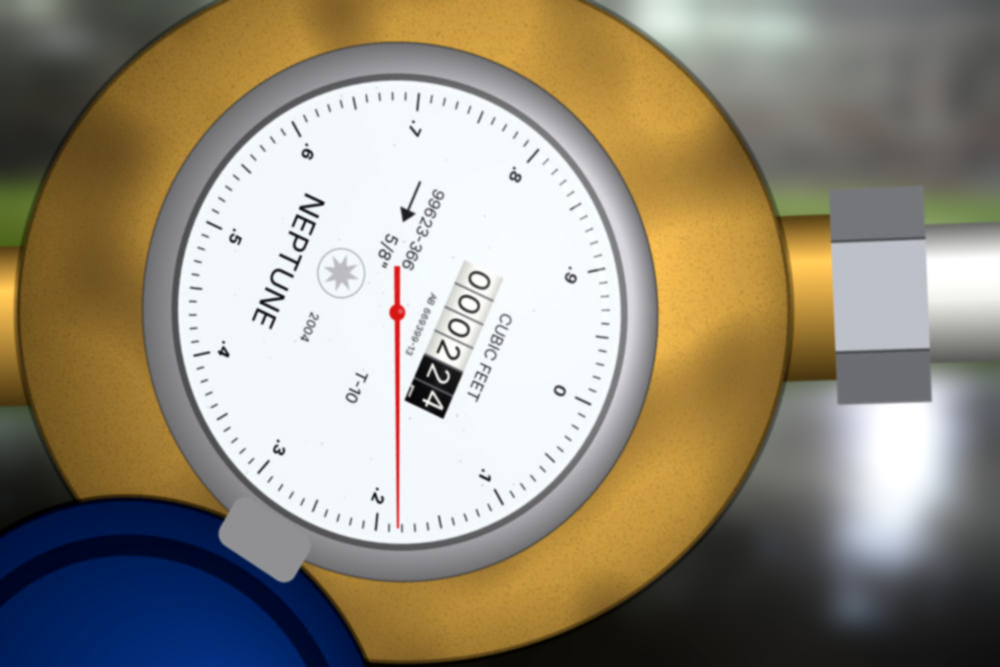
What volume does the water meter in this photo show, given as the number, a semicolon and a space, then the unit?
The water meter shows 224.18; ft³
